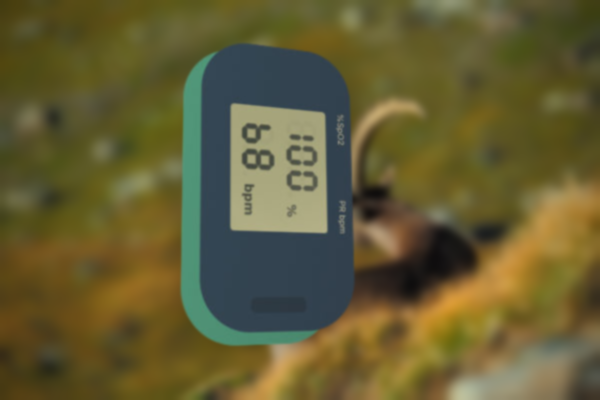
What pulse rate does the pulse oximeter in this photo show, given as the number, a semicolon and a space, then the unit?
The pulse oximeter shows 68; bpm
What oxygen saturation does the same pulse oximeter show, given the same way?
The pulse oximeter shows 100; %
